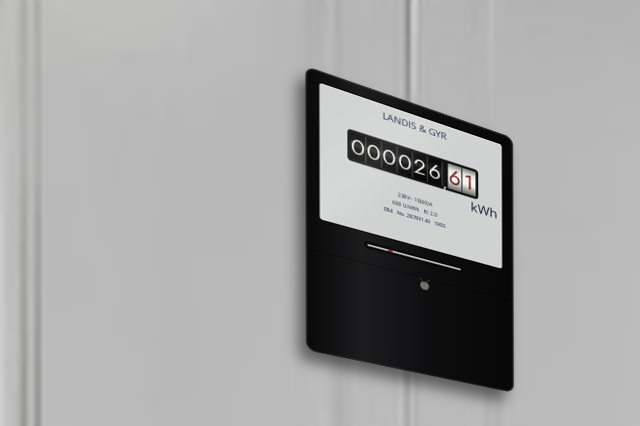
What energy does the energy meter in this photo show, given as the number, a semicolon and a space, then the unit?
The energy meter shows 26.61; kWh
